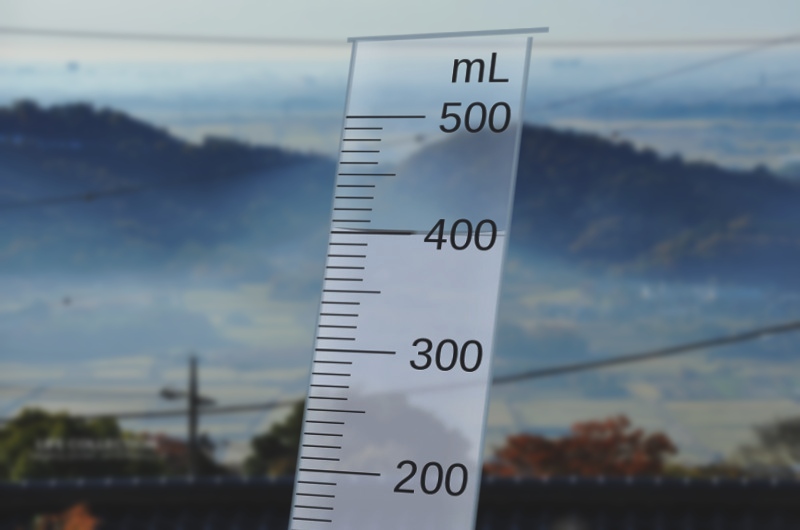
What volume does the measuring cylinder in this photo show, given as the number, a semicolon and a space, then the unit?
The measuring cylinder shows 400; mL
